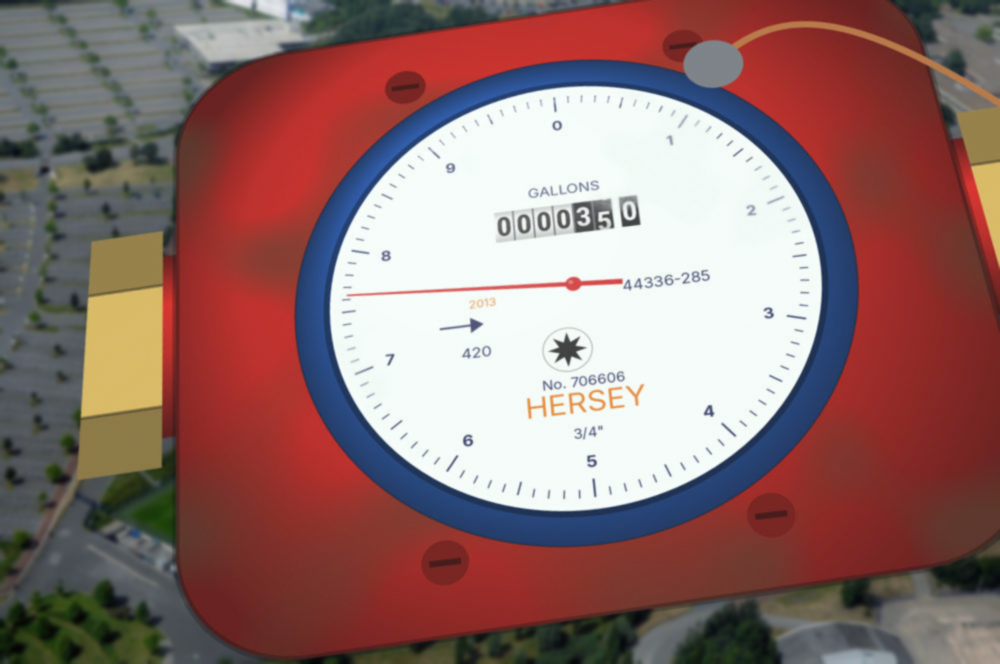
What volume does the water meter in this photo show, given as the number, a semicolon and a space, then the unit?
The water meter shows 347.6; gal
